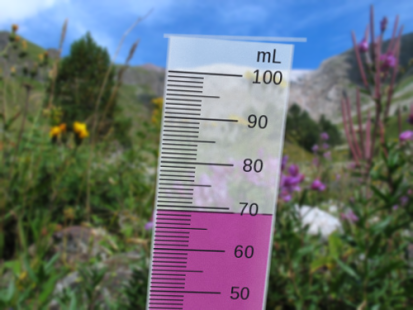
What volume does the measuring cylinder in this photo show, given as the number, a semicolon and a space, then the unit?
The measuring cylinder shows 69; mL
